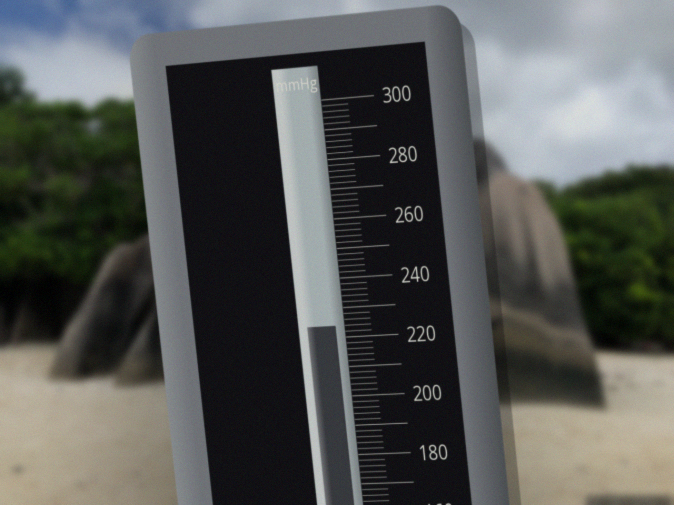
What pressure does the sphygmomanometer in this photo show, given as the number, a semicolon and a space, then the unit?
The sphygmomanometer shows 224; mmHg
